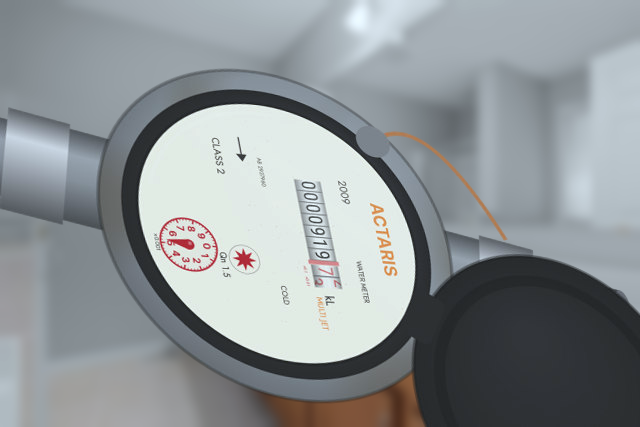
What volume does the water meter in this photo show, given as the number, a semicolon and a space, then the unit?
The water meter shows 919.725; kL
